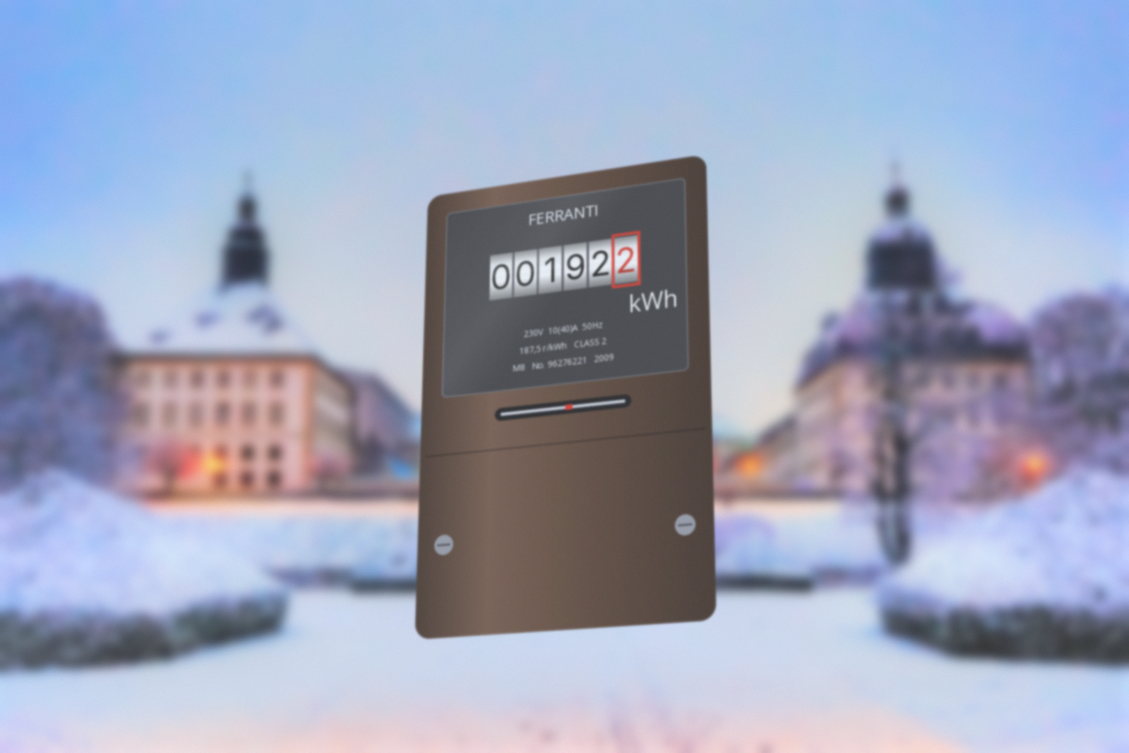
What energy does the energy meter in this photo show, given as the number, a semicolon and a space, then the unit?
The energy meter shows 192.2; kWh
